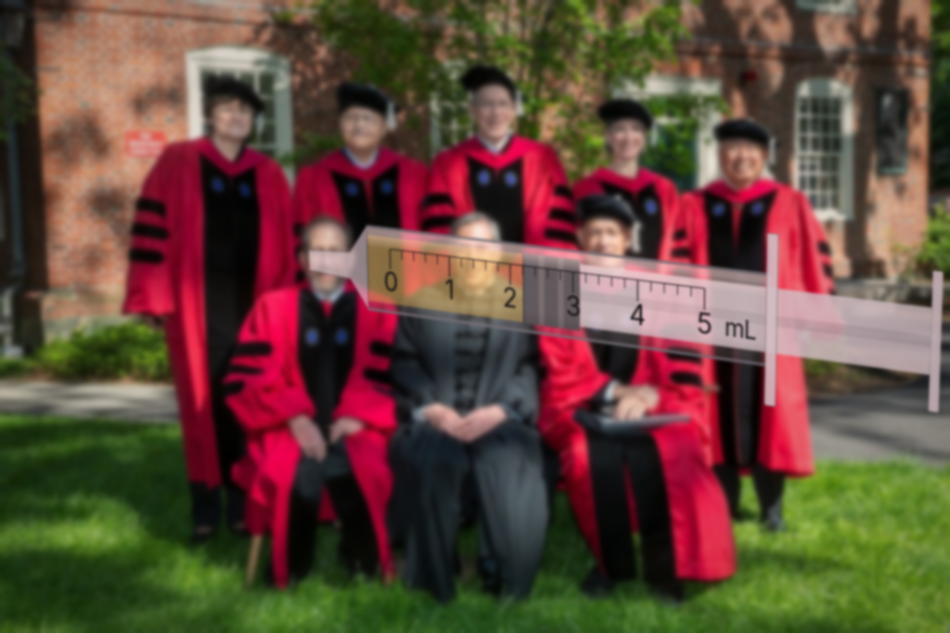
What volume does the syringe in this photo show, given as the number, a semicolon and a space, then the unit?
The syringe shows 2.2; mL
